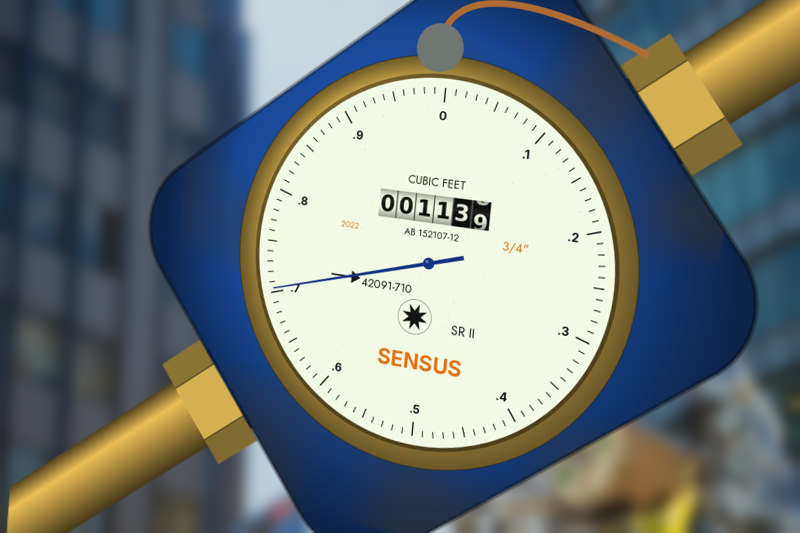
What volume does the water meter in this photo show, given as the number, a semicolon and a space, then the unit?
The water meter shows 1138.70; ft³
